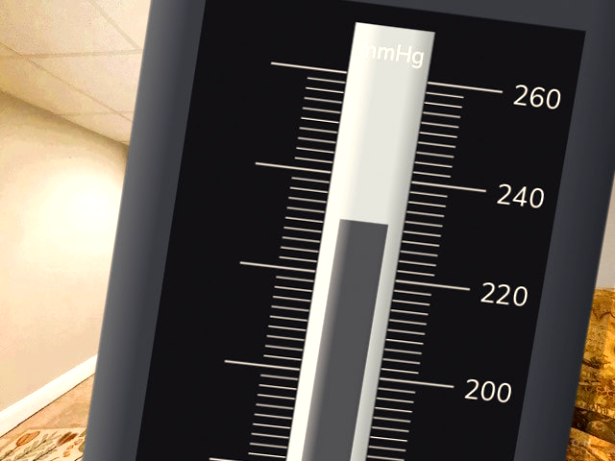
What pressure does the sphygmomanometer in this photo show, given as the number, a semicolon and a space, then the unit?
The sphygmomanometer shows 231; mmHg
